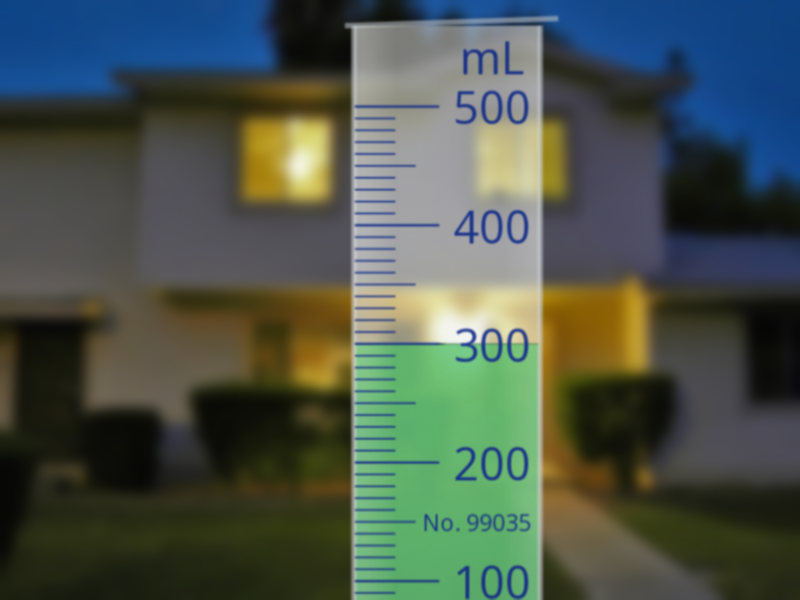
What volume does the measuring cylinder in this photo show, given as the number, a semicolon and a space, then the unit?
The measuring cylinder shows 300; mL
